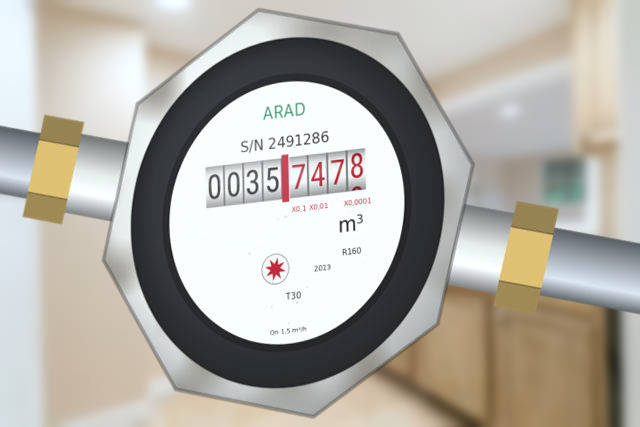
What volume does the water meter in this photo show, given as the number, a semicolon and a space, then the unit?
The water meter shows 35.7478; m³
